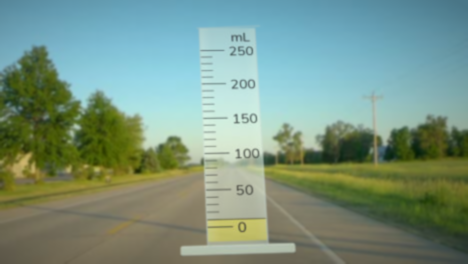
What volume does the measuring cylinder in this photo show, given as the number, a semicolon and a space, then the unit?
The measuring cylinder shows 10; mL
